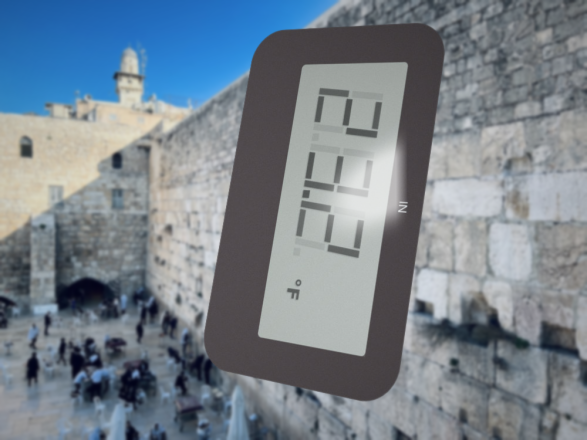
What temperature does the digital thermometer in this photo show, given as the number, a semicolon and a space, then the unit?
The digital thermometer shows 23.2; °F
